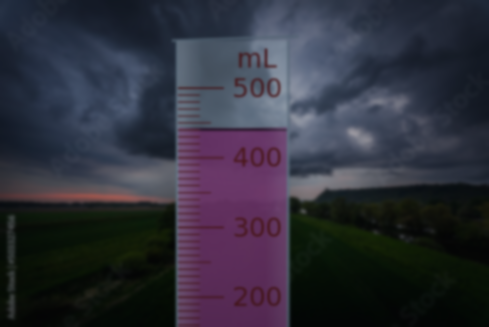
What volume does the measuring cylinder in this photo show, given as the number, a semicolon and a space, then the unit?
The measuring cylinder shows 440; mL
